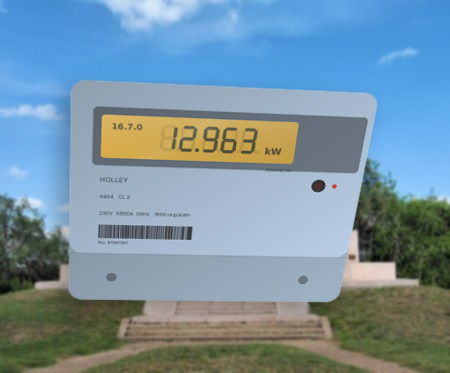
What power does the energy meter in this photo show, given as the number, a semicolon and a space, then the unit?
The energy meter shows 12.963; kW
